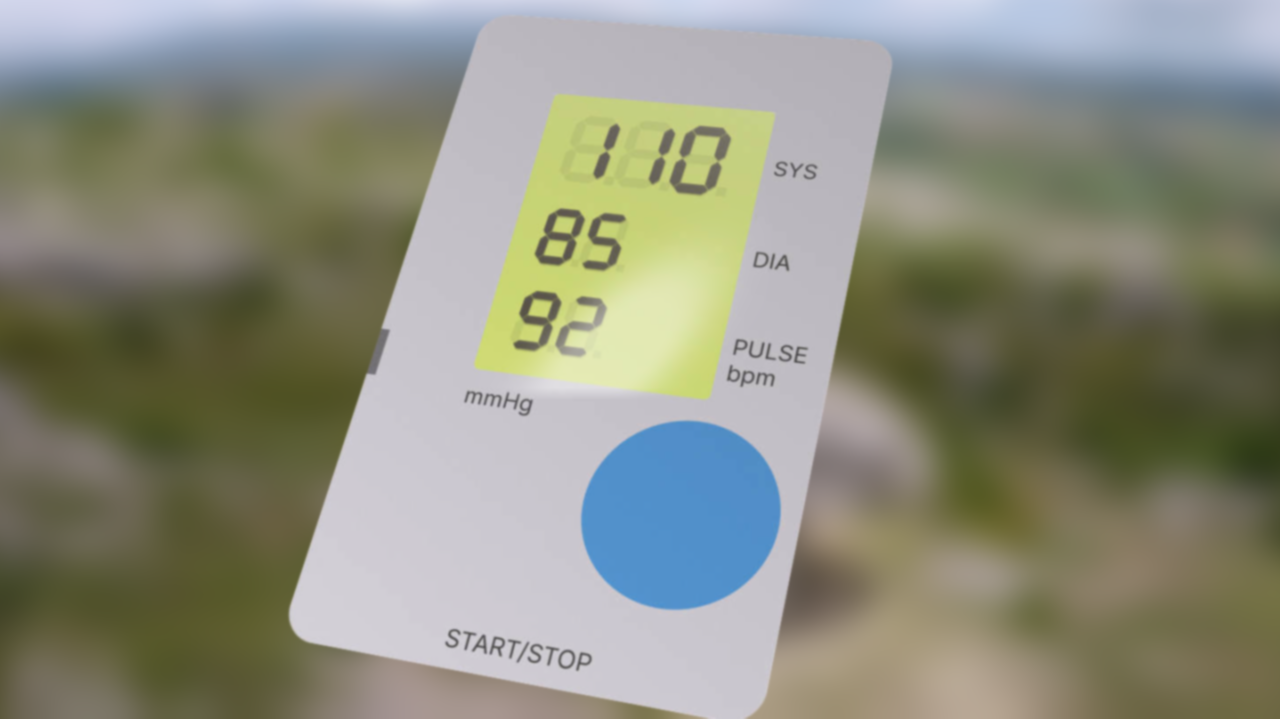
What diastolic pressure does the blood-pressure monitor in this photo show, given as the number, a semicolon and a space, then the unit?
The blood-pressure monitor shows 85; mmHg
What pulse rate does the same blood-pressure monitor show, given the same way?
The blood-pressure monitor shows 92; bpm
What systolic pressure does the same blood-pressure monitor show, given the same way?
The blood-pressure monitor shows 110; mmHg
